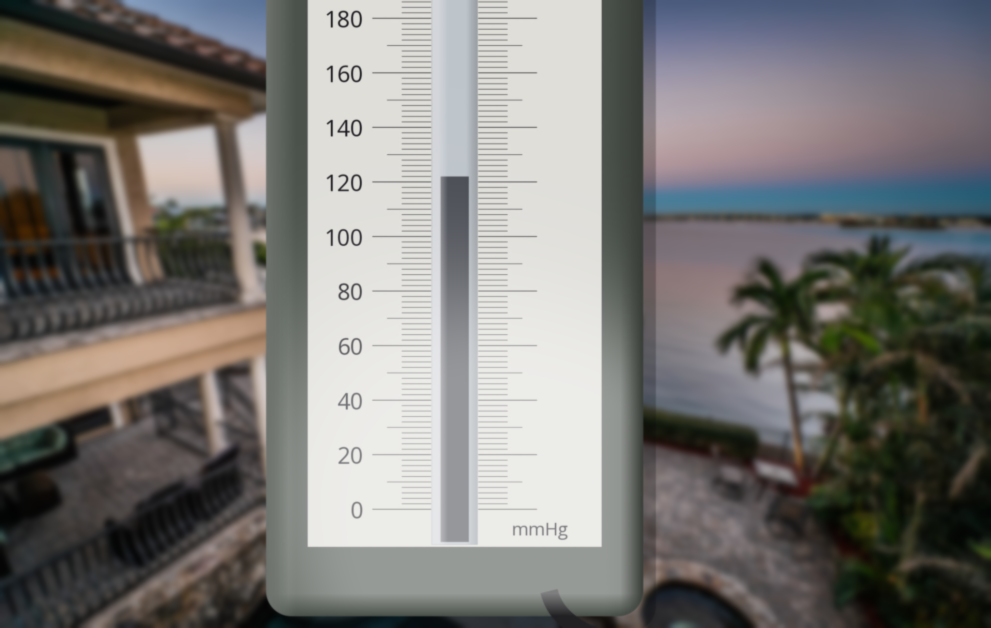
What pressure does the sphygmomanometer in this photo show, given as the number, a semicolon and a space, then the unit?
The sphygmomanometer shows 122; mmHg
